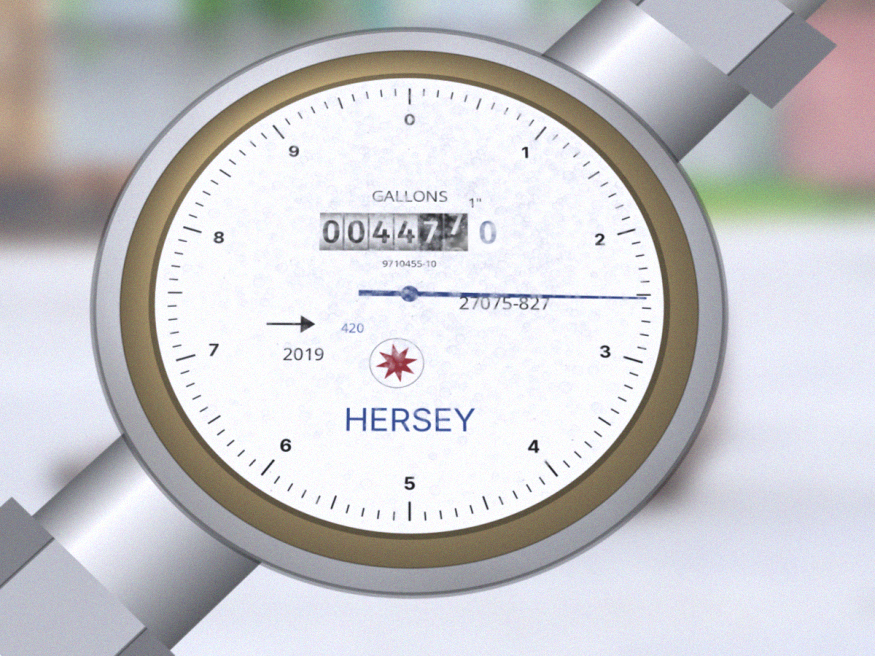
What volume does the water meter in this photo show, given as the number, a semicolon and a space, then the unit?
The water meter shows 44772.5; gal
